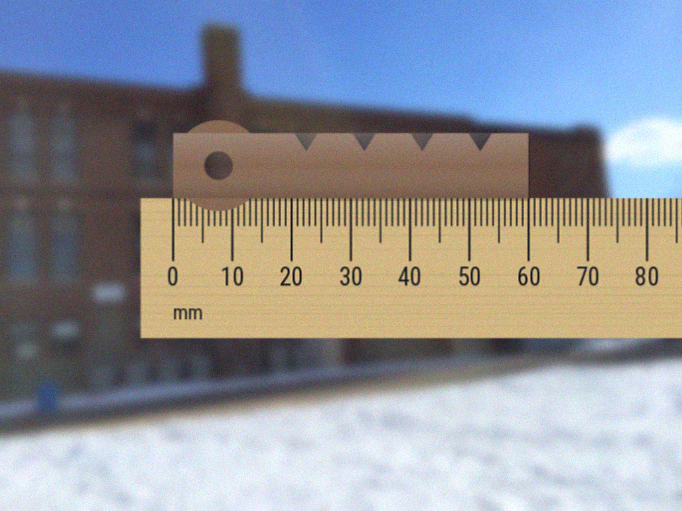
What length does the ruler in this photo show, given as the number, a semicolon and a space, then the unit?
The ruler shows 60; mm
